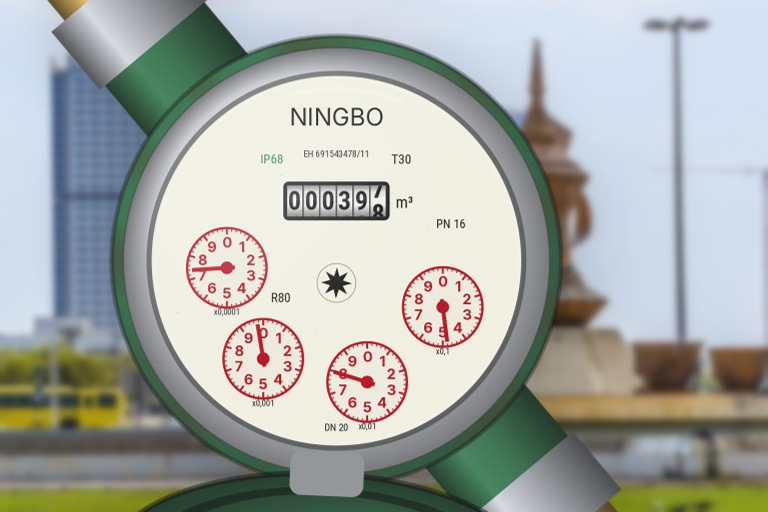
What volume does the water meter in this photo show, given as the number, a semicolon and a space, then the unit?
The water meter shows 397.4797; m³
